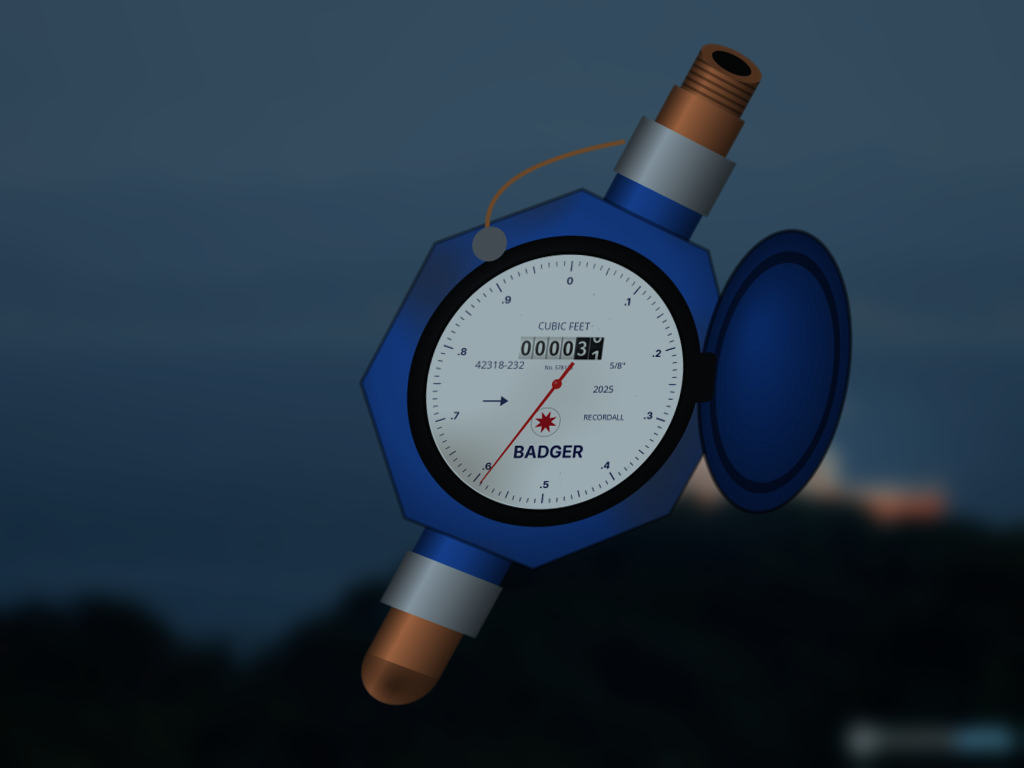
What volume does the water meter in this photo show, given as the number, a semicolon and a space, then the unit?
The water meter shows 30.59; ft³
